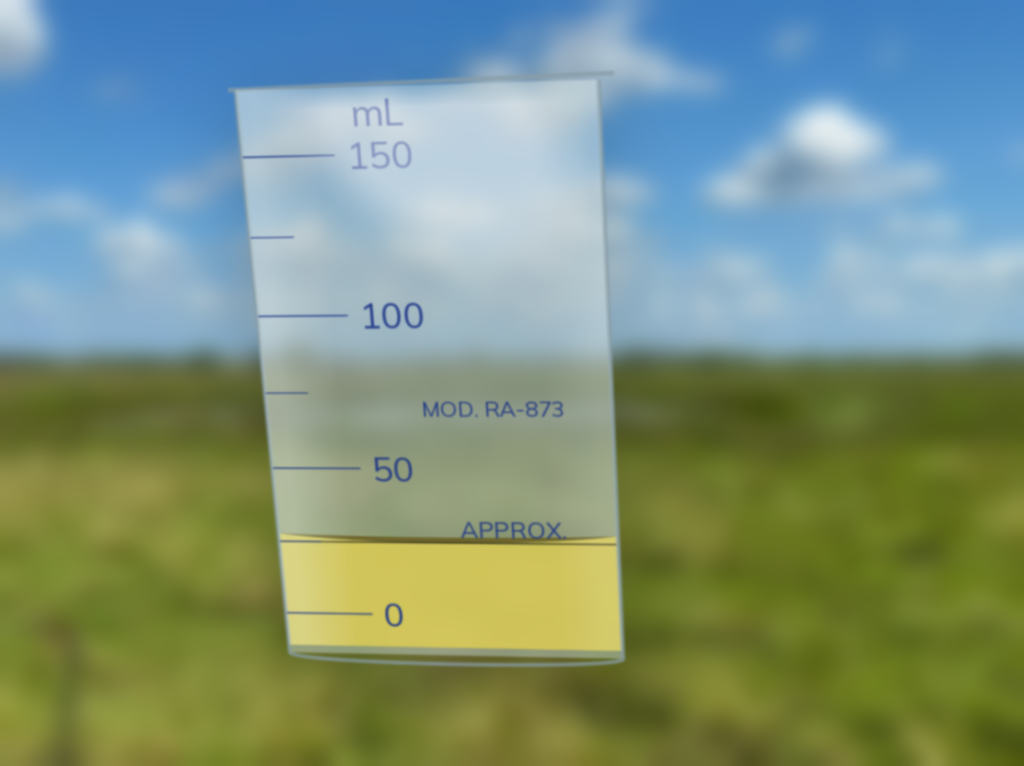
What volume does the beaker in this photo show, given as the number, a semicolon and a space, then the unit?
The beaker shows 25; mL
